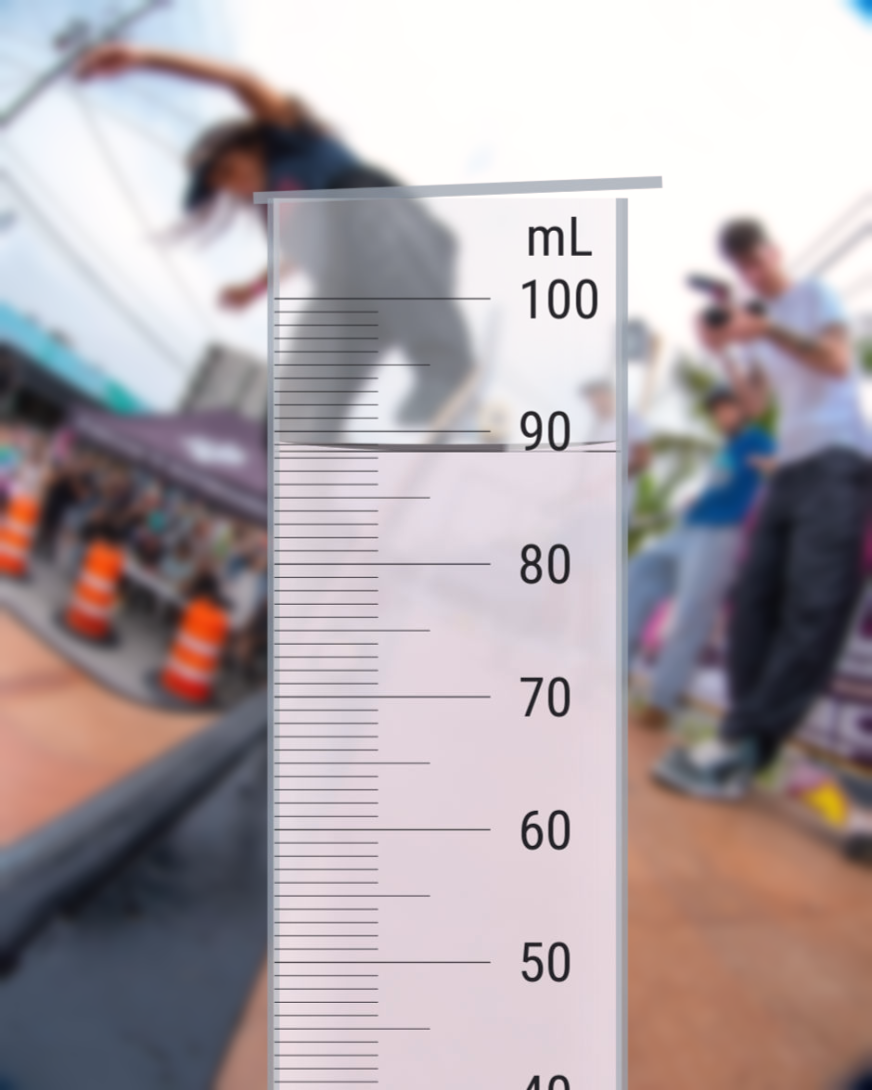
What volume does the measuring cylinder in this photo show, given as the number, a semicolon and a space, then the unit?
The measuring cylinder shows 88.5; mL
